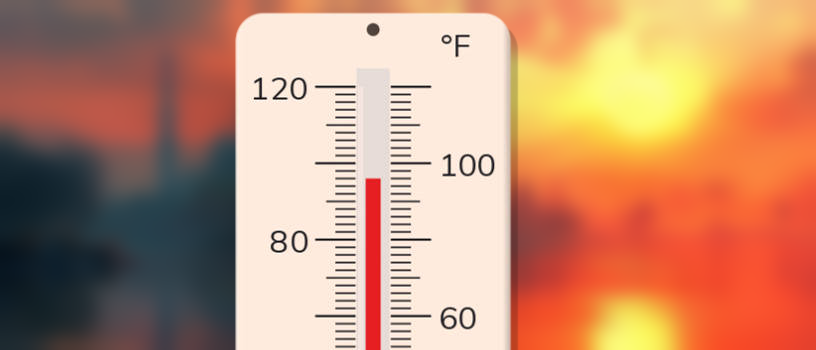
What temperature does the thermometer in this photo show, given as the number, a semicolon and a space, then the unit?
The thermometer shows 96; °F
